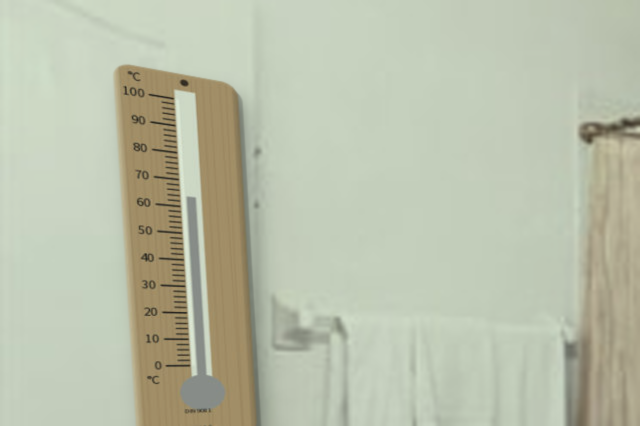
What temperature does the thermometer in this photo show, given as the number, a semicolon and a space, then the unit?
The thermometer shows 64; °C
